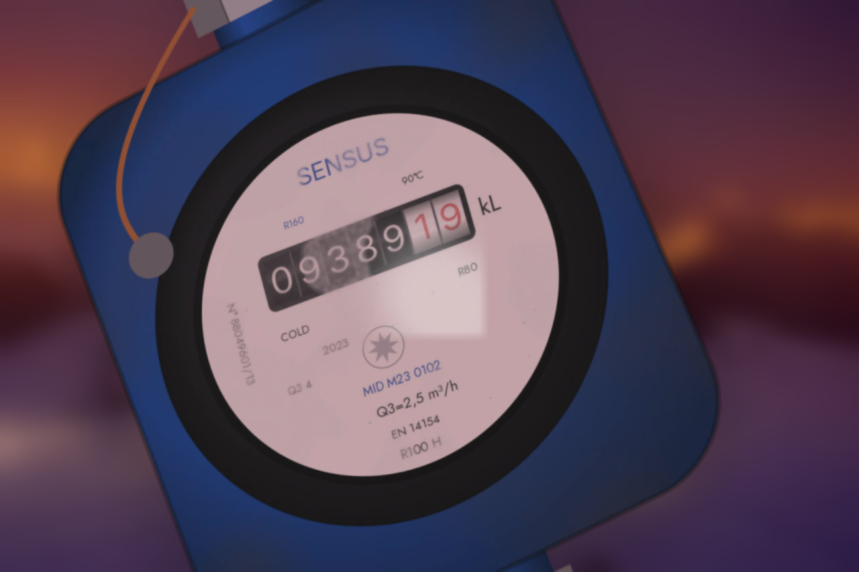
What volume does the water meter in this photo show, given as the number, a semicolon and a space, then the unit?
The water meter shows 9389.19; kL
